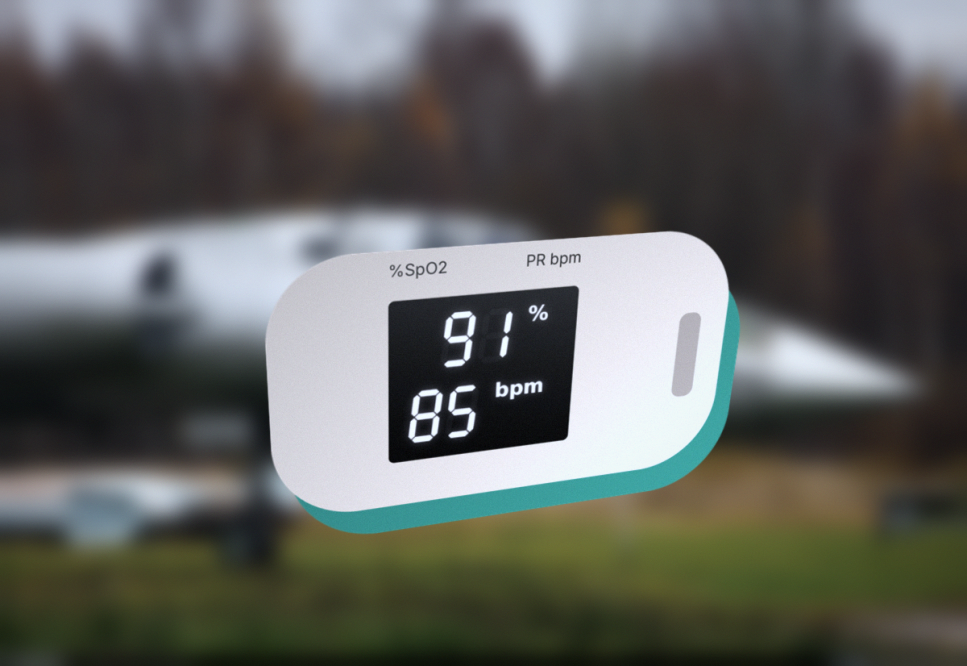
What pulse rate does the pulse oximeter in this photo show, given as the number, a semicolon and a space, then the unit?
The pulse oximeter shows 85; bpm
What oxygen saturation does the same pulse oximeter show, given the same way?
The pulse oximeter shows 91; %
